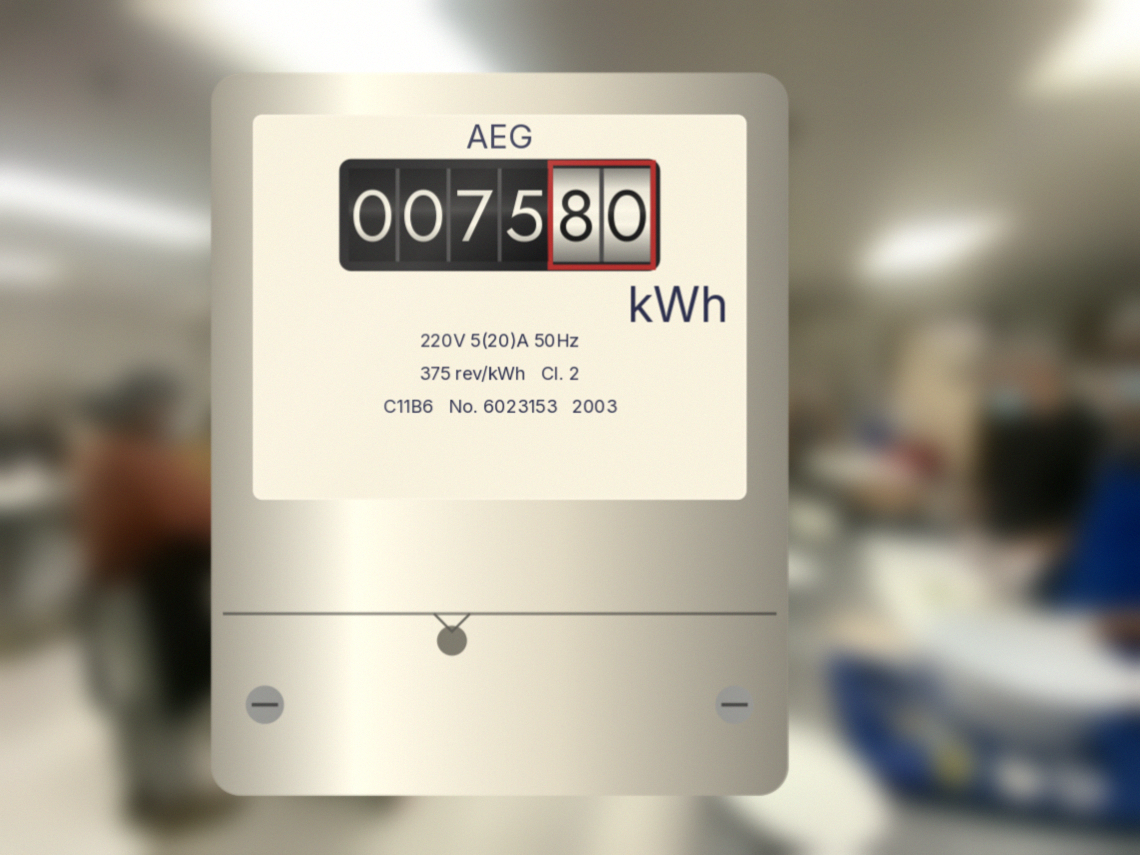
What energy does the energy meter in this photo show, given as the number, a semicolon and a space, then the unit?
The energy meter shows 75.80; kWh
